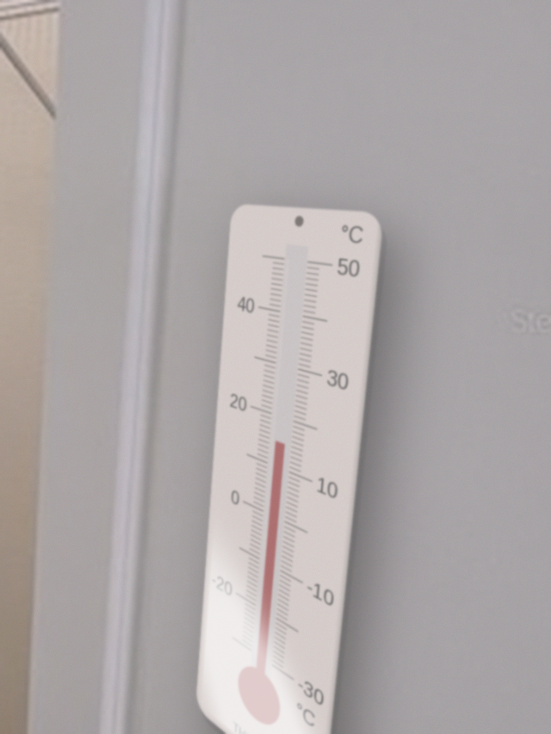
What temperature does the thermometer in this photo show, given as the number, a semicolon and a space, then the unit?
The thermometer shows 15; °C
